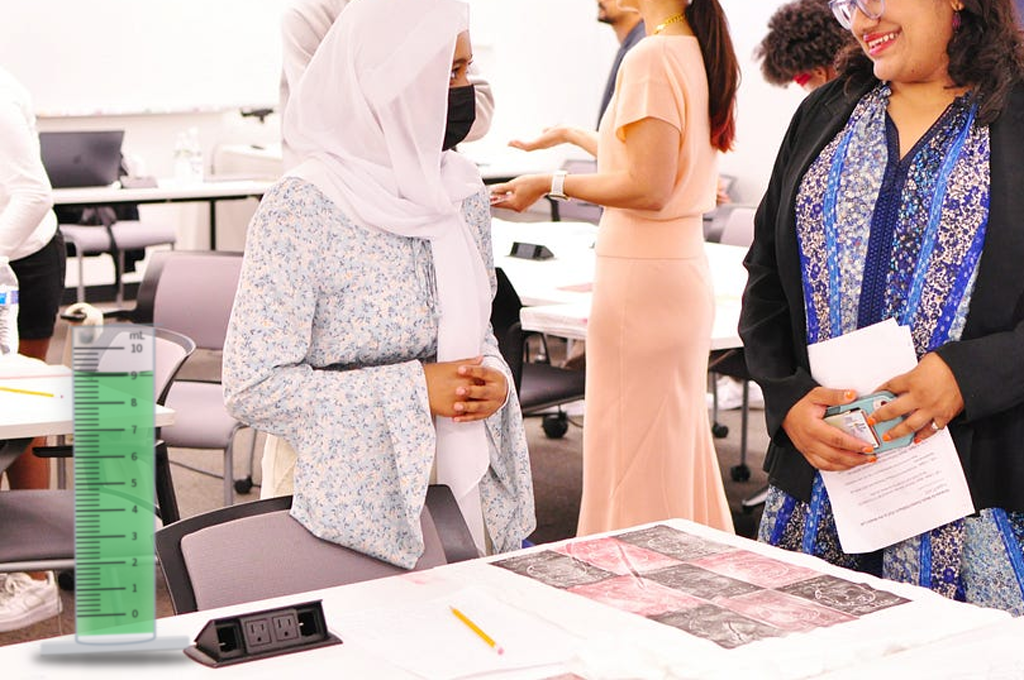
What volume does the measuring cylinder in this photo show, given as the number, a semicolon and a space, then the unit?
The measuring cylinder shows 9; mL
